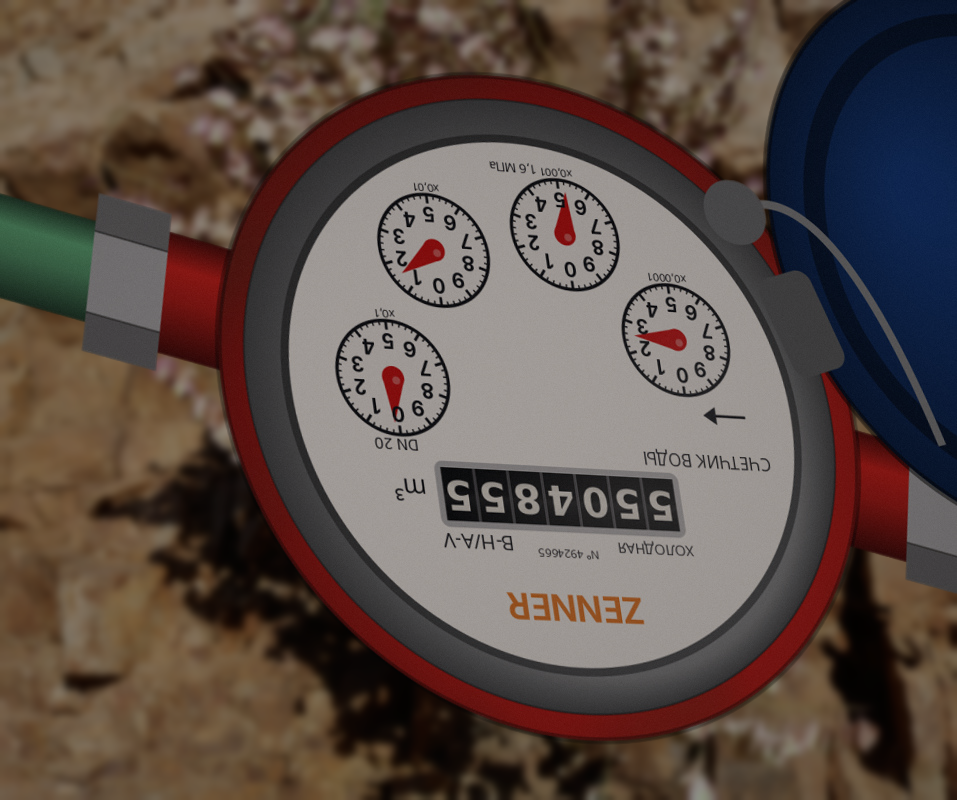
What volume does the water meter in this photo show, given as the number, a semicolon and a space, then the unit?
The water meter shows 5504855.0152; m³
